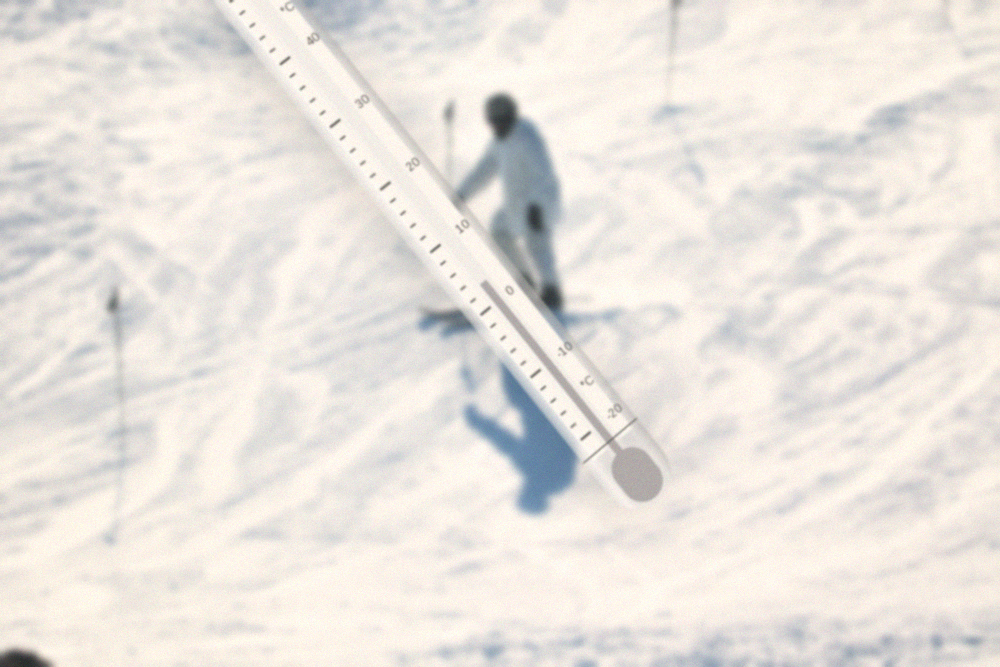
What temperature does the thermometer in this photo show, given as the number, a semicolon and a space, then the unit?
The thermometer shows 3; °C
